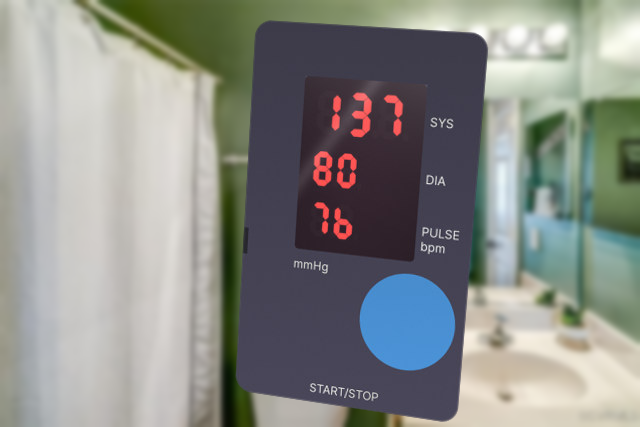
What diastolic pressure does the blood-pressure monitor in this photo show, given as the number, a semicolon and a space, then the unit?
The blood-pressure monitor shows 80; mmHg
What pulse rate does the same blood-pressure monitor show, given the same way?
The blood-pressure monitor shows 76; bpm
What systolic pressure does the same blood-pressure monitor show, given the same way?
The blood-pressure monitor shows 137; mmHg
